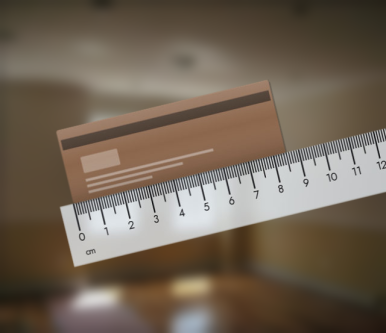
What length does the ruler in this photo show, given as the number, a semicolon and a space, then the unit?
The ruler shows 8.5; cm
